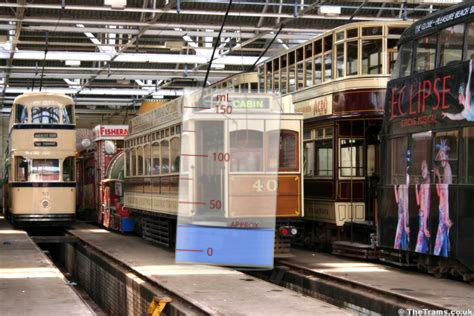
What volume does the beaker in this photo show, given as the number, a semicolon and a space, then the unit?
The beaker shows 25; mL
